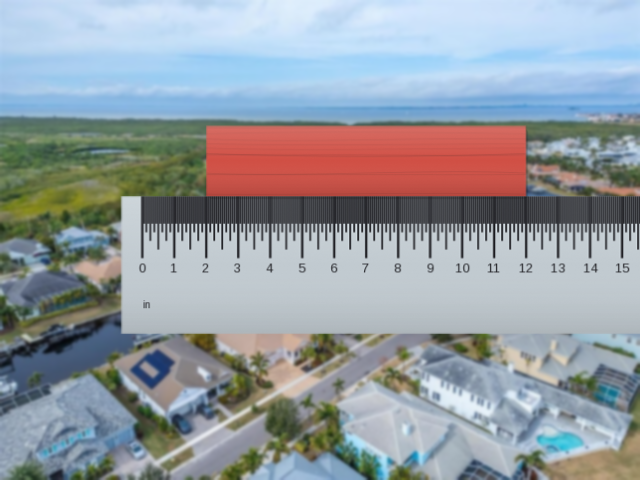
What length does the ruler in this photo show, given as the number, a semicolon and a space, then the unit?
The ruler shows 10; in
